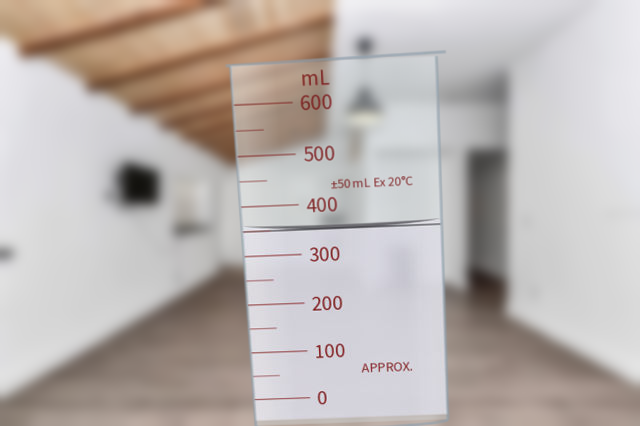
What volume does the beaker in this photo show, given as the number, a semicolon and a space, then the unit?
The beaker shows 350; mL
